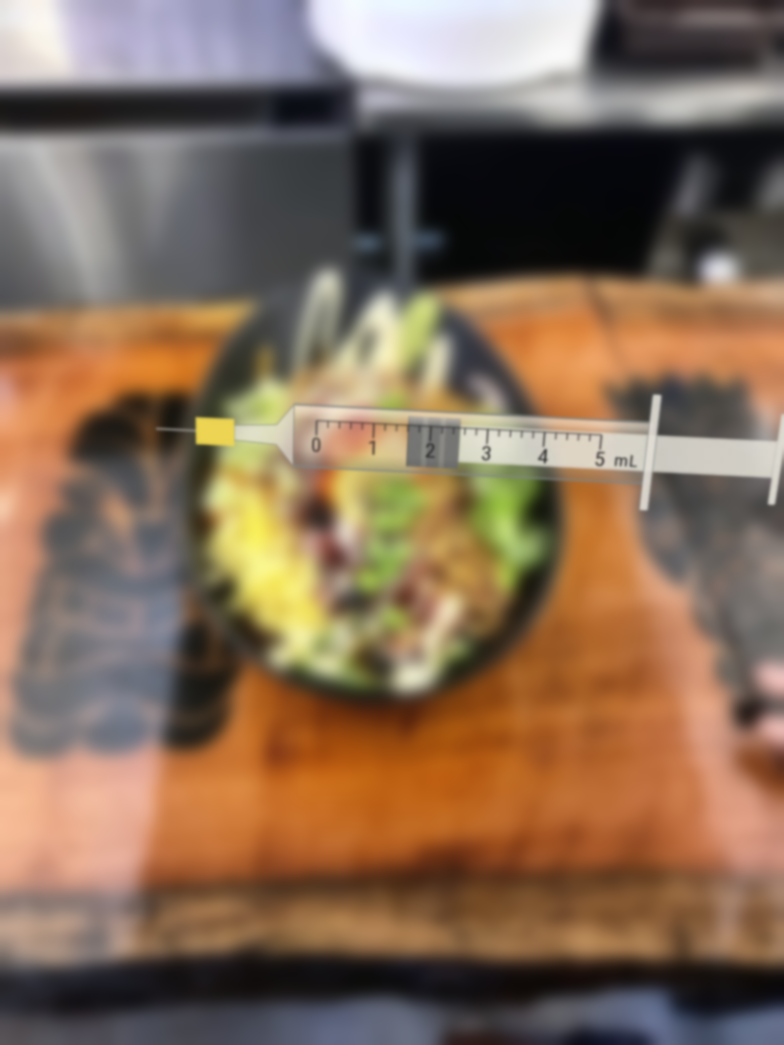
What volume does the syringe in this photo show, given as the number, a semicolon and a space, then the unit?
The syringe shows 1.6; mL
